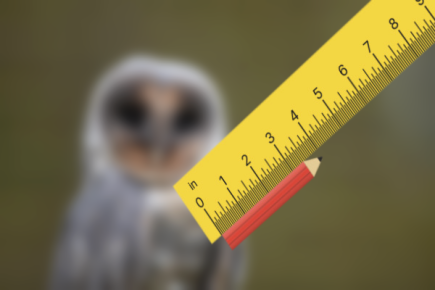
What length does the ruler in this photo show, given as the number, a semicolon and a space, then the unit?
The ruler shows 4; in
